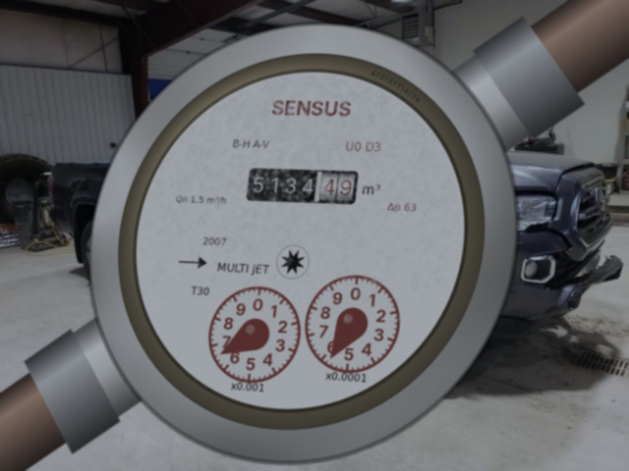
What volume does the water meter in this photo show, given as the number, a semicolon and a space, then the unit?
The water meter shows 5134.4965; m³
